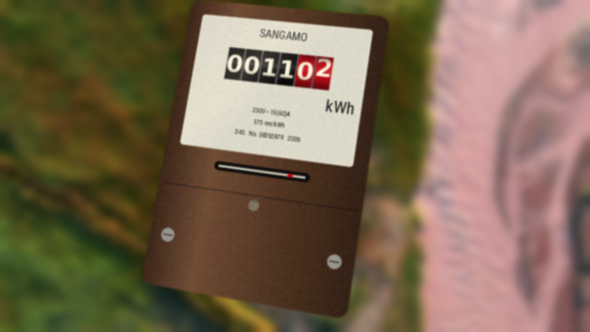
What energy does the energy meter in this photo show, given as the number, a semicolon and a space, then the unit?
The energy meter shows 11.02; kWh
